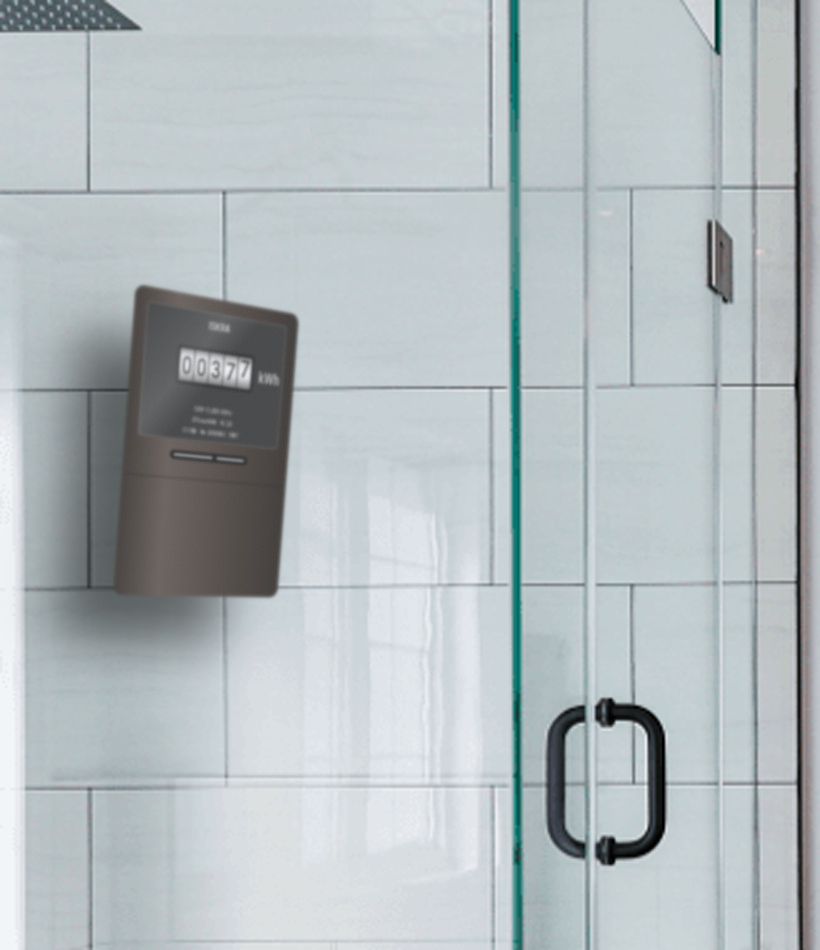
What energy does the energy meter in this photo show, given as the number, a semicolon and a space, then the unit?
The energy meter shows 377; kWh
